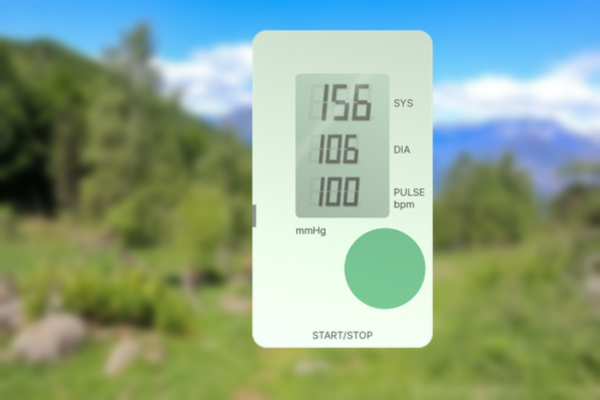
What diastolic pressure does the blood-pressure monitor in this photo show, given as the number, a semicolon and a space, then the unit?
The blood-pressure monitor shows 106; mmHg
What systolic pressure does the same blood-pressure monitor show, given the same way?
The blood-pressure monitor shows 156; mmHg
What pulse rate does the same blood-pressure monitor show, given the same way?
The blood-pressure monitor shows 100; bpm
